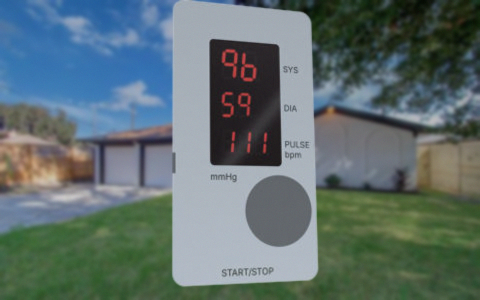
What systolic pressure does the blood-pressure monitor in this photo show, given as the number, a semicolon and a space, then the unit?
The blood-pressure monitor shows 96; mmHg
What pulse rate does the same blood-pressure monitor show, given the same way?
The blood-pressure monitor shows 111; bpm
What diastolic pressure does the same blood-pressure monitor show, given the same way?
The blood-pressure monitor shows 59; mmHg
